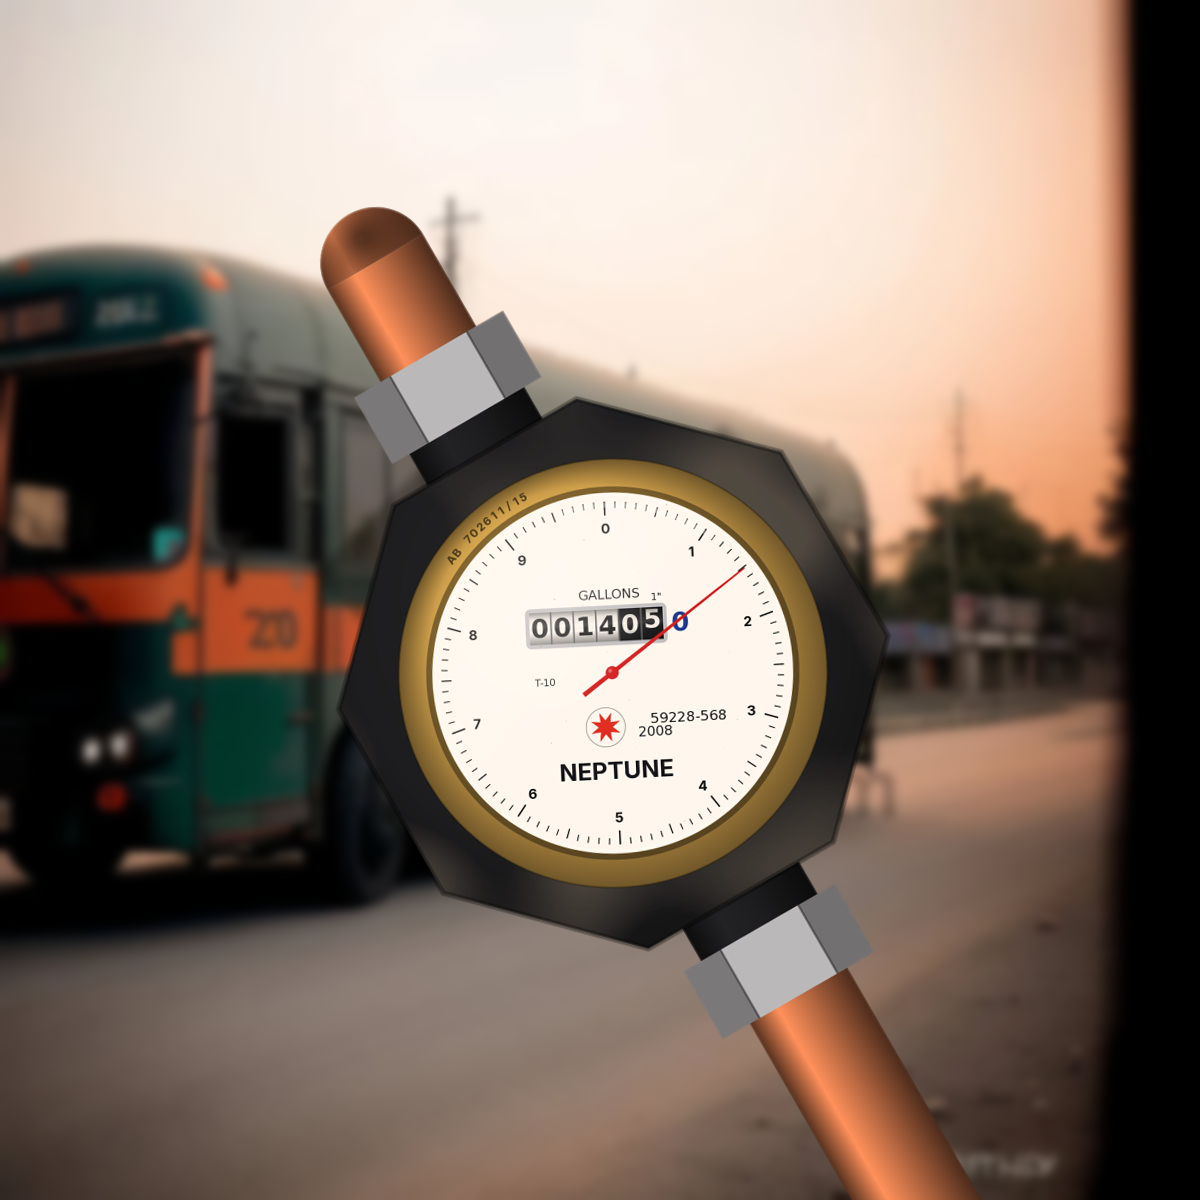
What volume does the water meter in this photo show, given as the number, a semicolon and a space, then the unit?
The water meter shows 14051.5; gal
